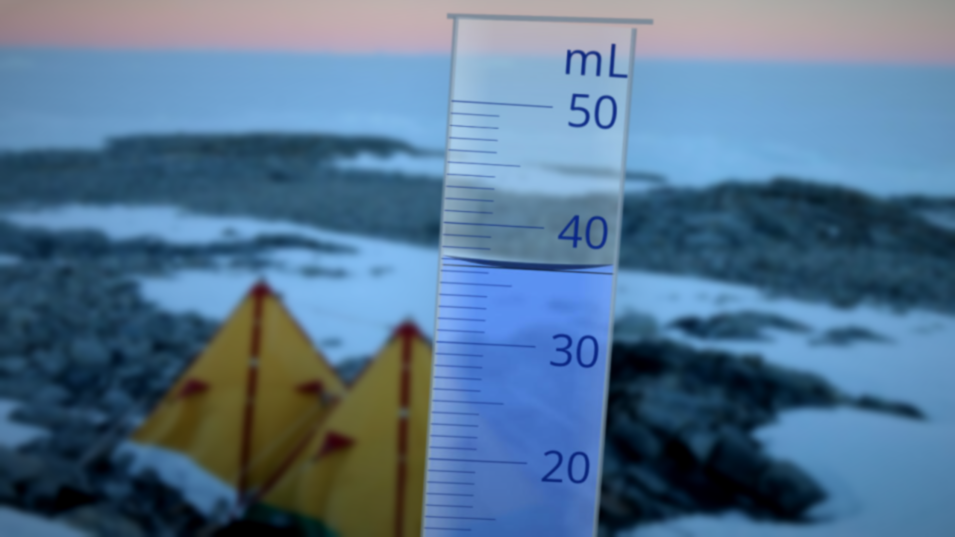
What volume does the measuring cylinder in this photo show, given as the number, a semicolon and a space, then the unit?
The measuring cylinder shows 36.5; mL
